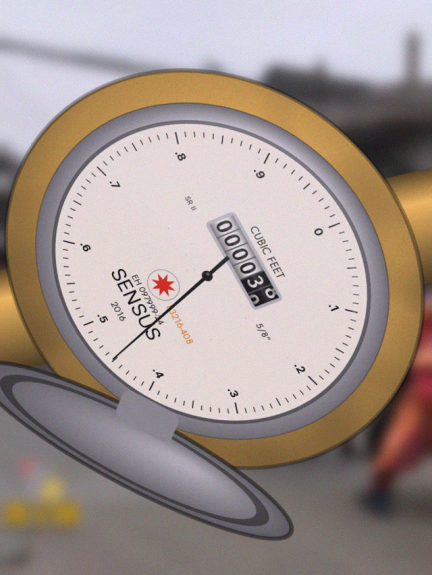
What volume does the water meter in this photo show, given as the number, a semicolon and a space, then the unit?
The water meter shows 38.45; ft³
